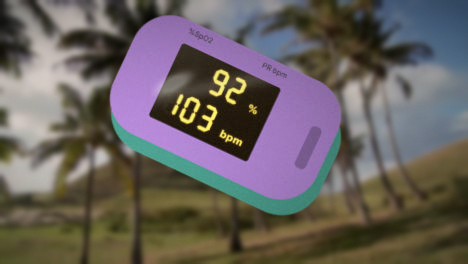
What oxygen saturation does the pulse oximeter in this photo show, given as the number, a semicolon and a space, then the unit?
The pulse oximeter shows 92; %
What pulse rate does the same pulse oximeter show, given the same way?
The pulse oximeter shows 103; bpm
